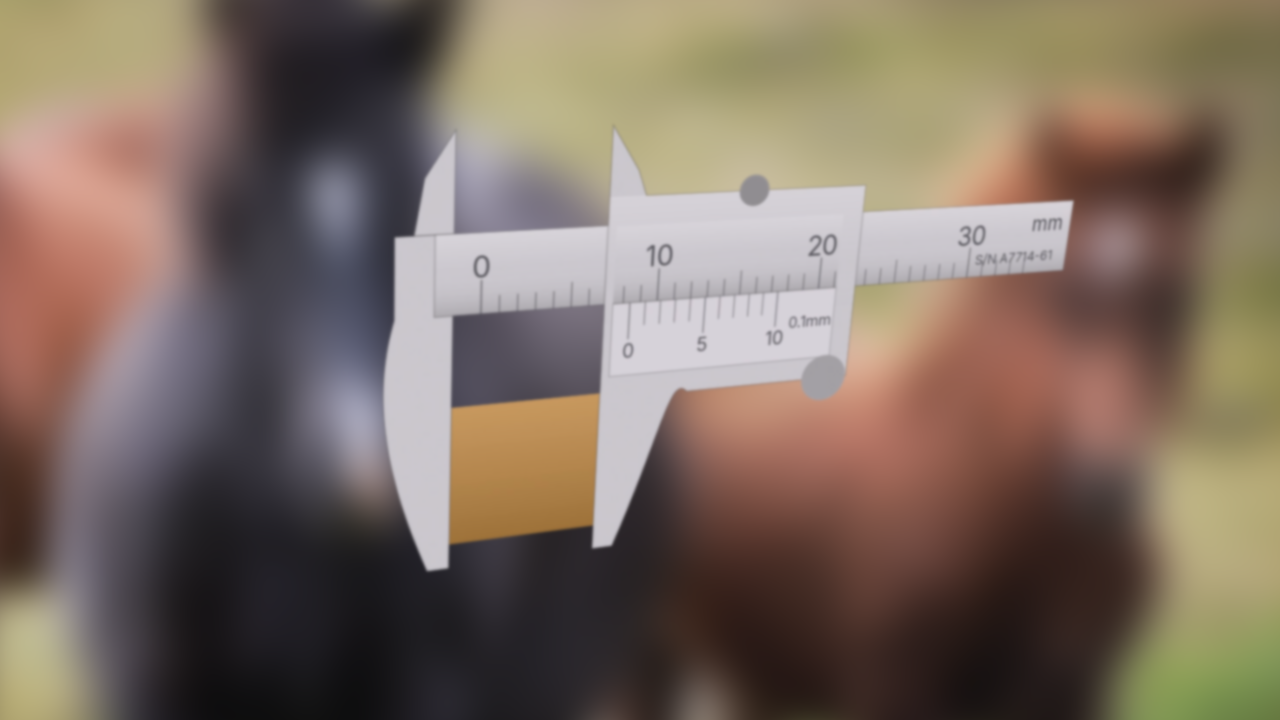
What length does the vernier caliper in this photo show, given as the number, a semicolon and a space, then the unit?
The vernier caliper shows 8.4; mm
